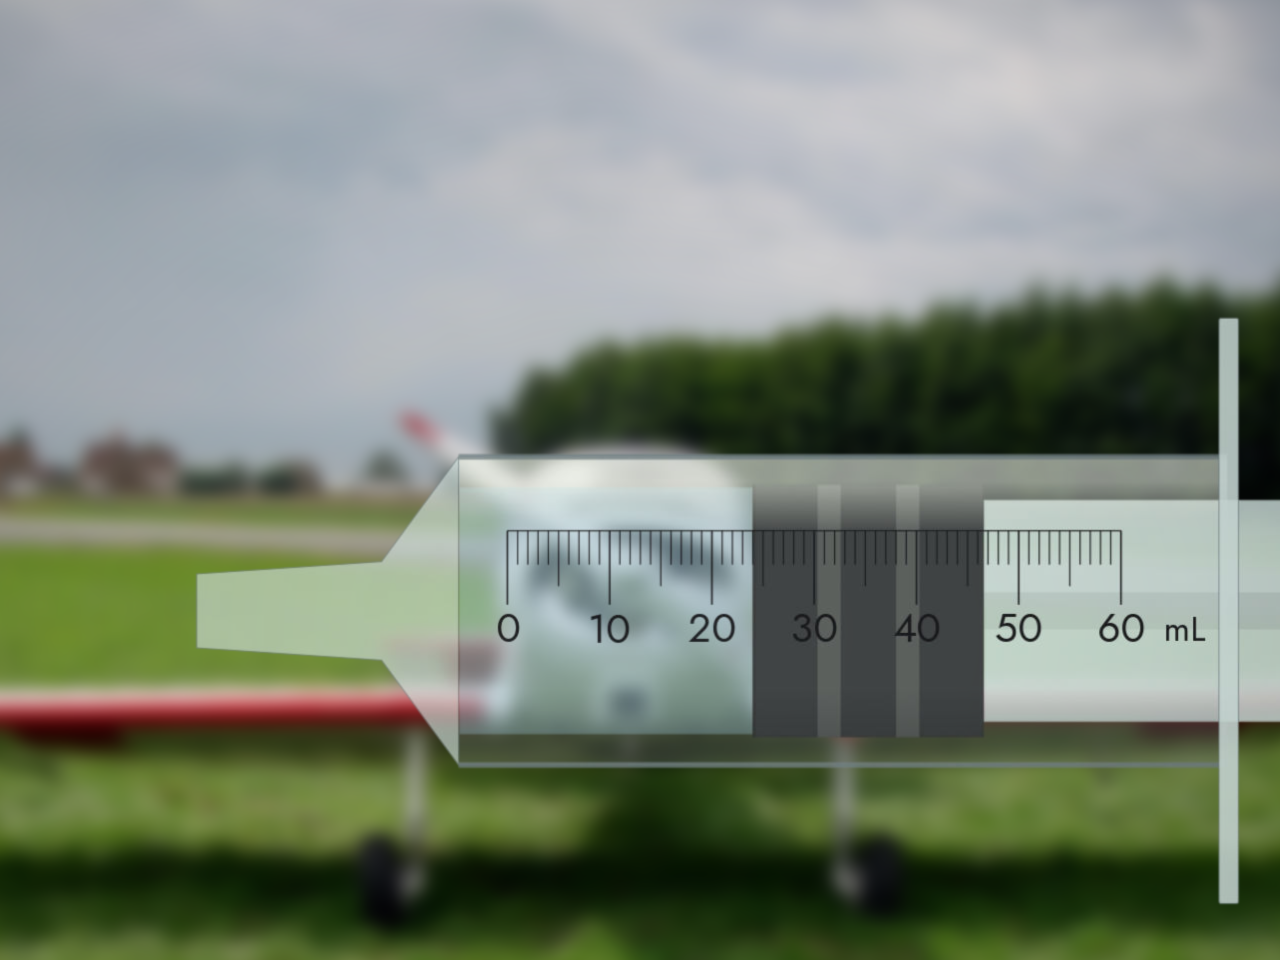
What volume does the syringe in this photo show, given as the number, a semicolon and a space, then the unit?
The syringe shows 24; mL
